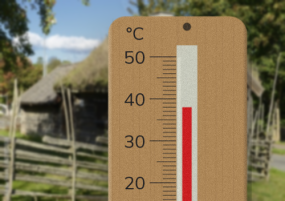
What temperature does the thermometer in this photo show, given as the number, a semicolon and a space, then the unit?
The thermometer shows 38; °C
